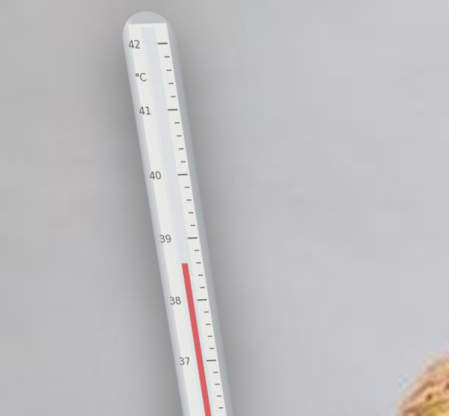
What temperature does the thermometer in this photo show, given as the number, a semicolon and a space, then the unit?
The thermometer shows 38.6; °C
